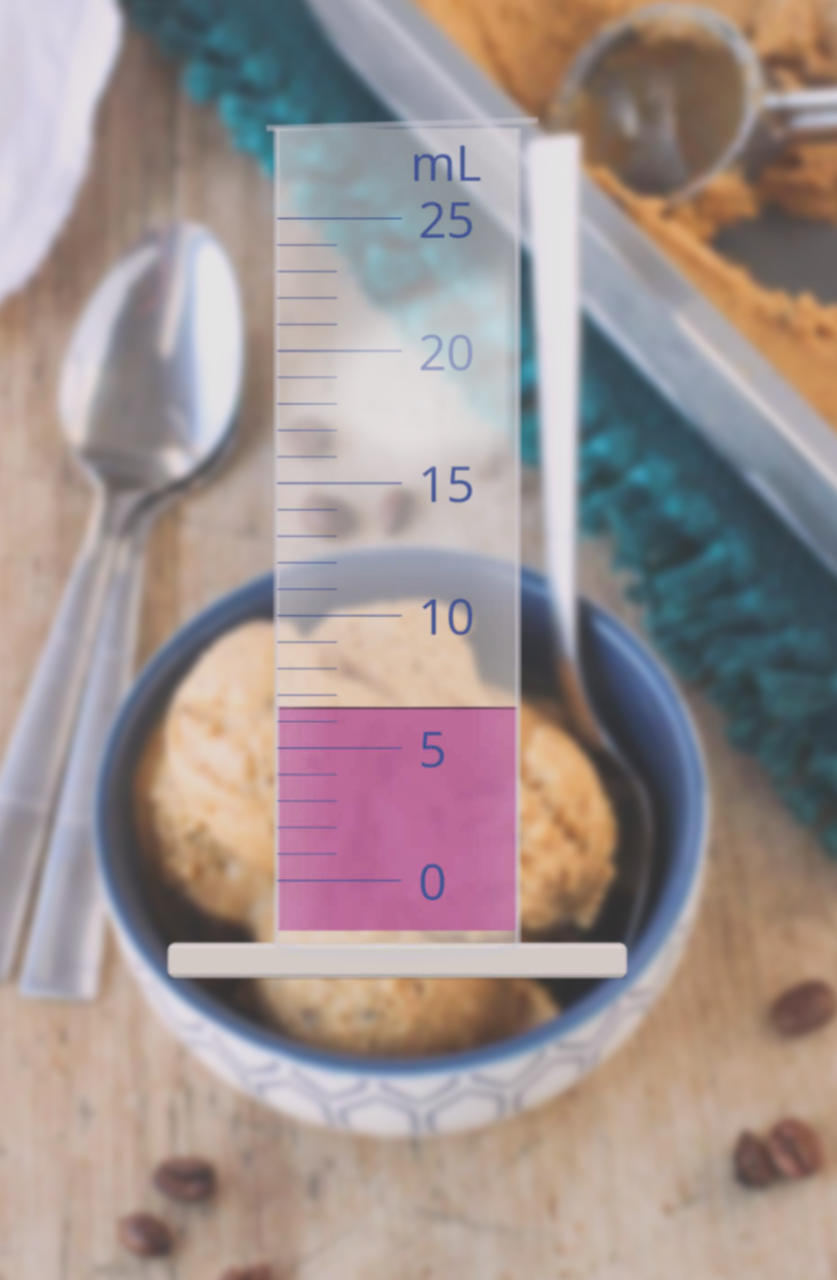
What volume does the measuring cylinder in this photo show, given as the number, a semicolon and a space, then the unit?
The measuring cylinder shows 6.5; mL
